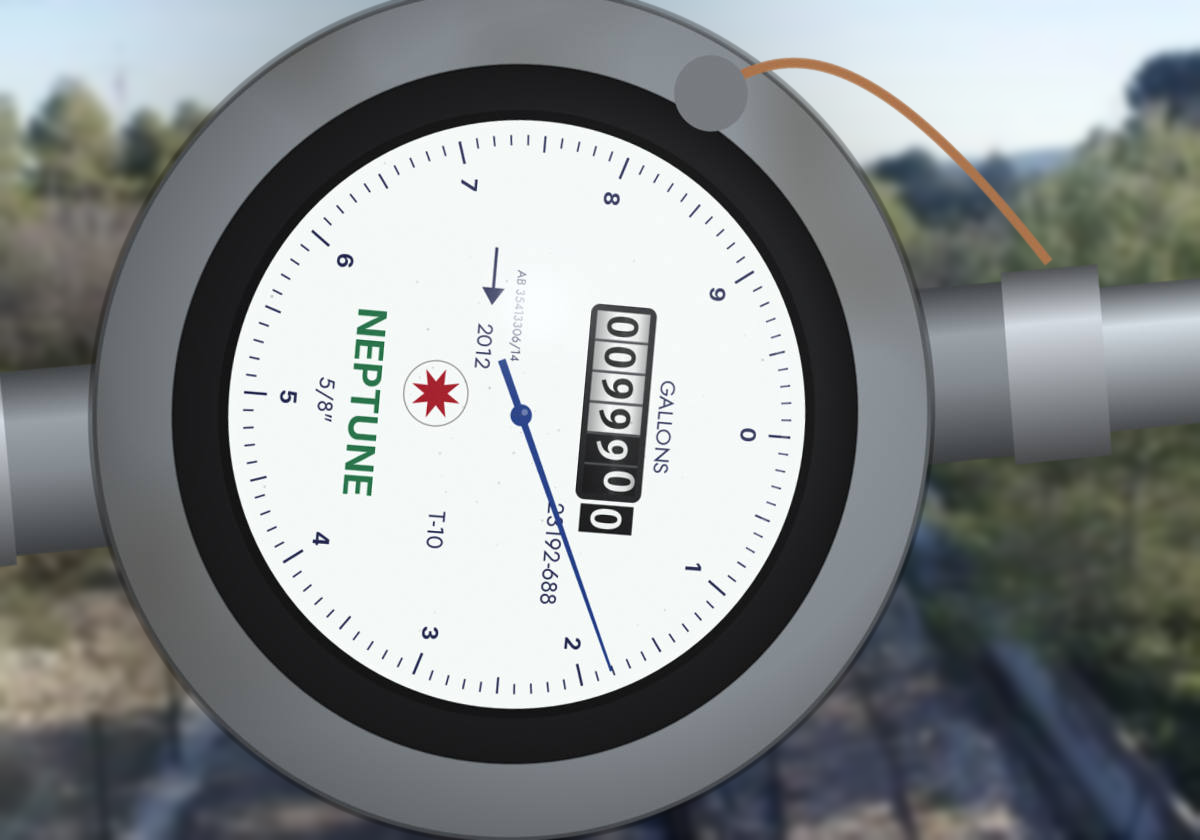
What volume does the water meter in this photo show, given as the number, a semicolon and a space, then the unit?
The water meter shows 99901.8; gal
